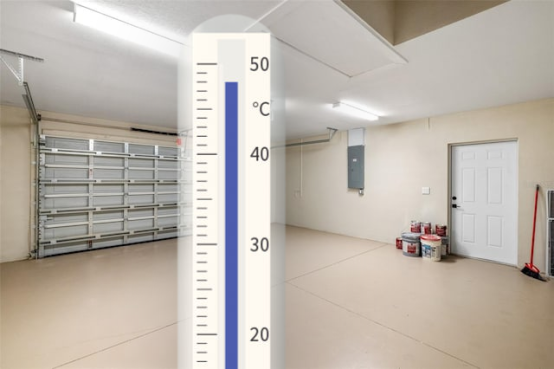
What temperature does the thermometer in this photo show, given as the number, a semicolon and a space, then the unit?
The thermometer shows 48; °C
